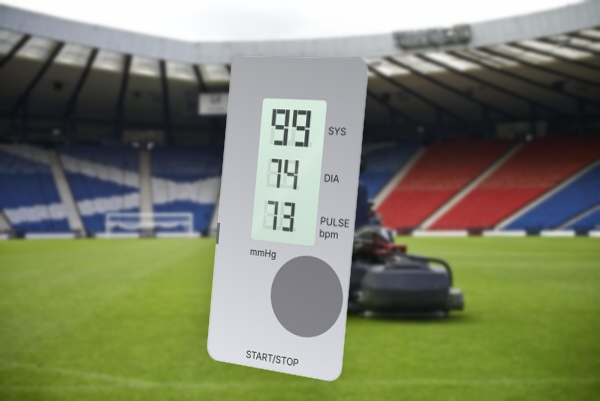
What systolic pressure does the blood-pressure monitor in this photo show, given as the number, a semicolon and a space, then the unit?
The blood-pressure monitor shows 99; mmHg
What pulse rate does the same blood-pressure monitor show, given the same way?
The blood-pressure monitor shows 73; bpm
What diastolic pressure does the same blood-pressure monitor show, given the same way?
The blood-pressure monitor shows 74; mmHg
